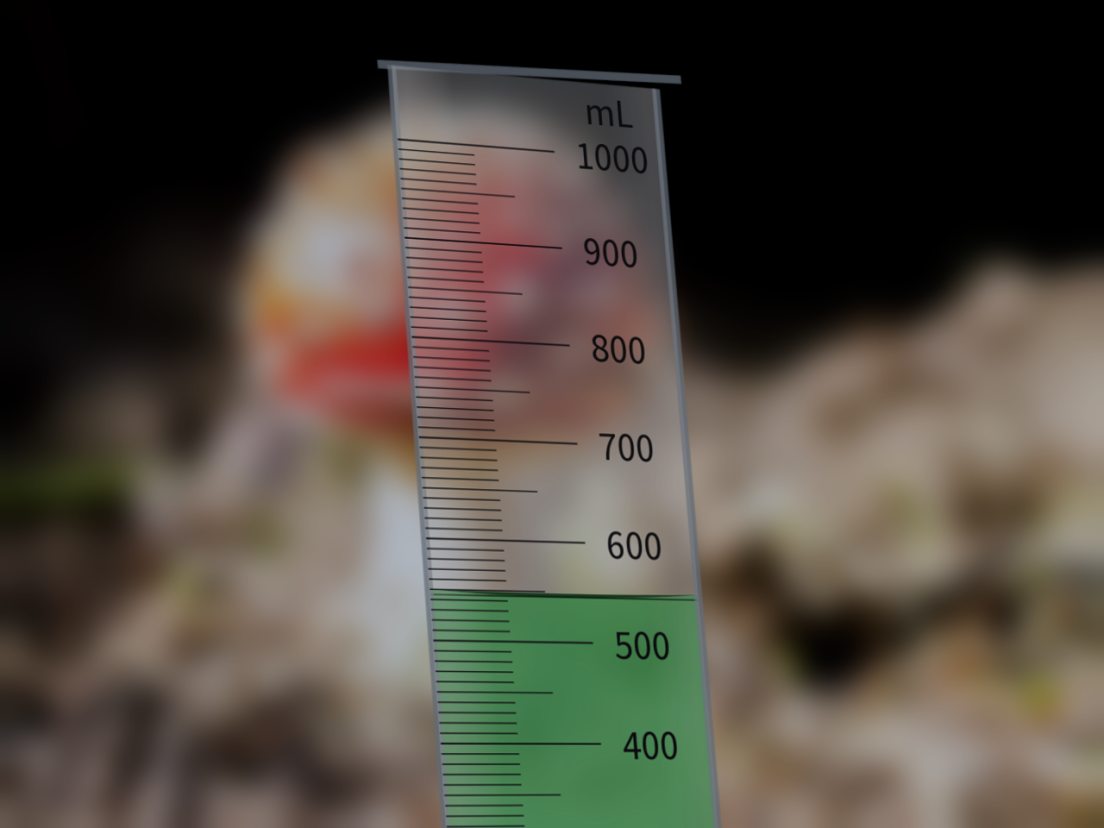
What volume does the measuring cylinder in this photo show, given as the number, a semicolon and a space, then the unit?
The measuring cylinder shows 545; mL
